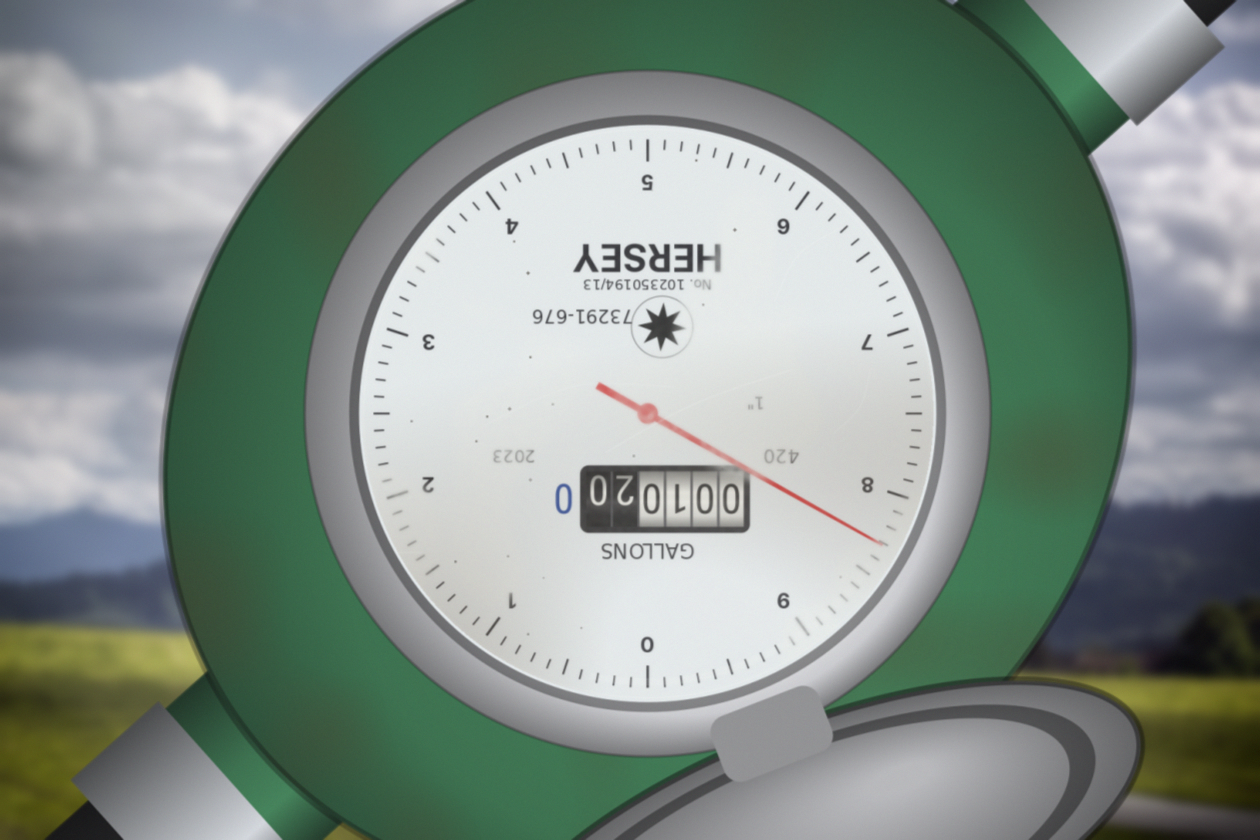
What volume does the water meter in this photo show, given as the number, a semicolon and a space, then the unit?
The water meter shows 10198.3; gal
